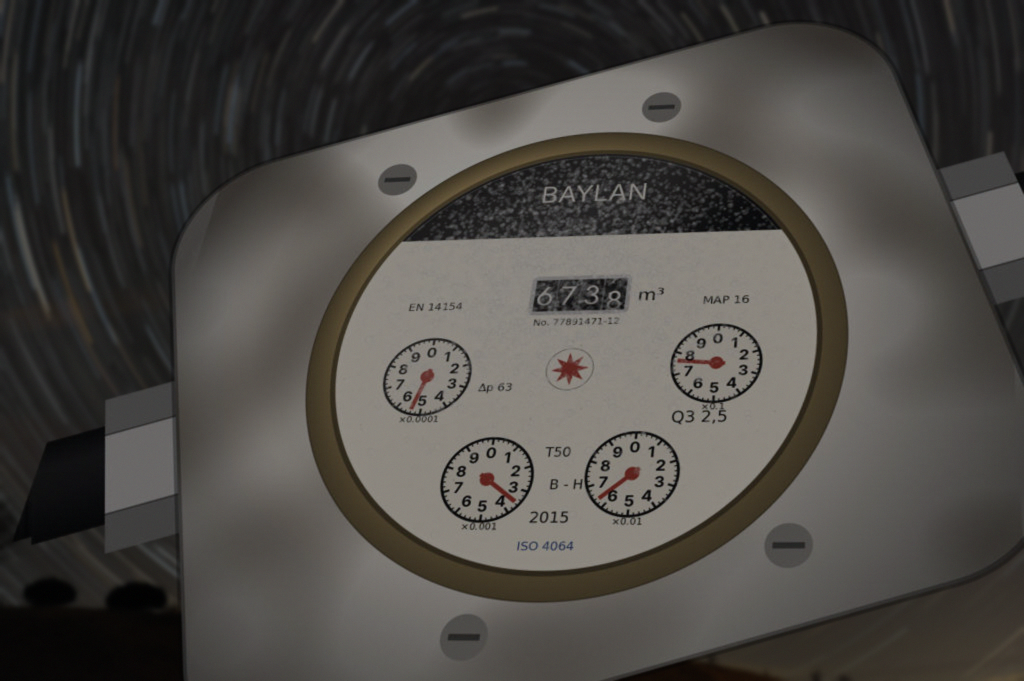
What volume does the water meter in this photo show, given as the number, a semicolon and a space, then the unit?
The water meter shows 6737.7635; m³
